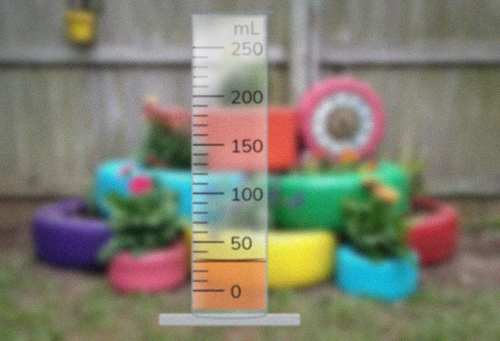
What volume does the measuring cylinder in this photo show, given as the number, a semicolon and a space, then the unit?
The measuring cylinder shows 30; mL
